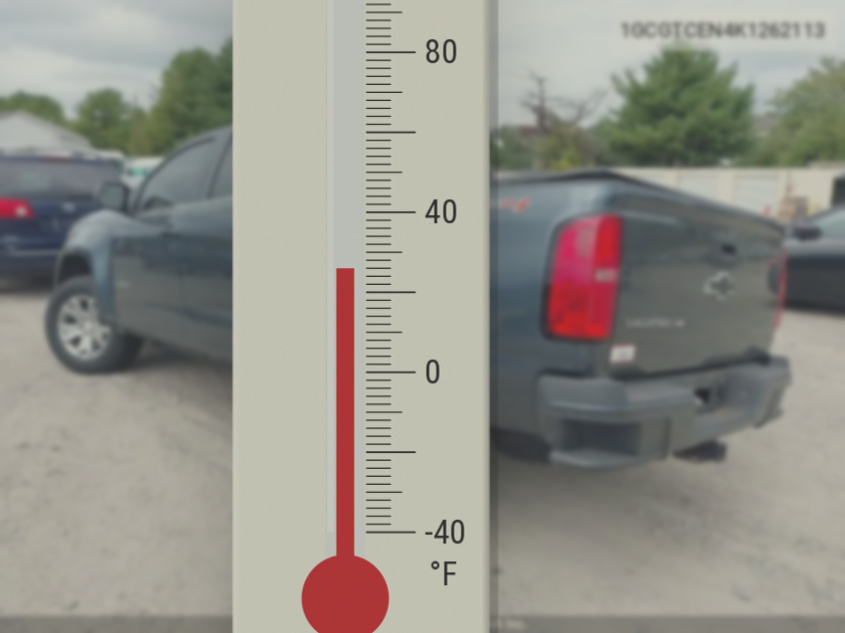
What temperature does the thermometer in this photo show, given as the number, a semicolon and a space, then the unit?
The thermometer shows 26; °F
